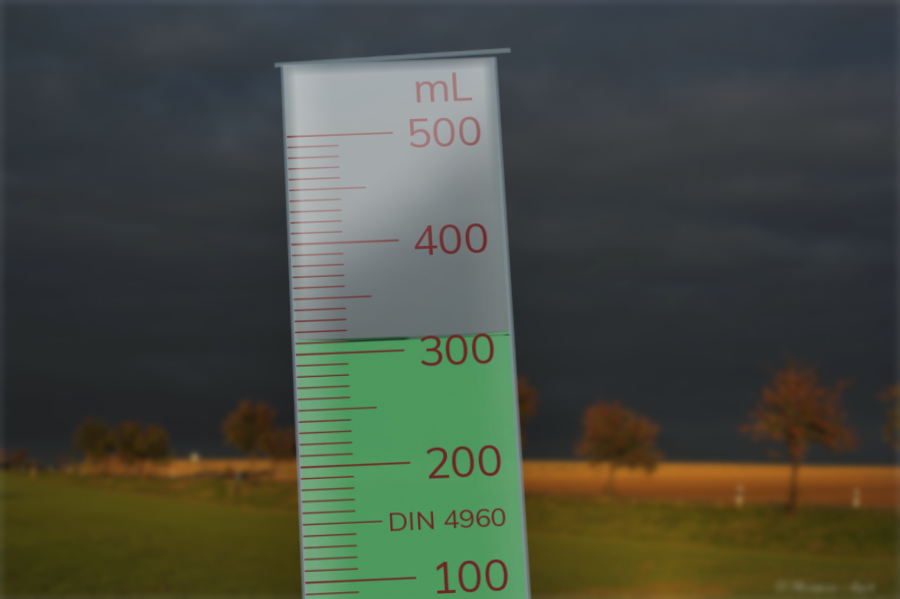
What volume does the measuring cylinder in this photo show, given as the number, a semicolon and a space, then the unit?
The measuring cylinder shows 310; mL
